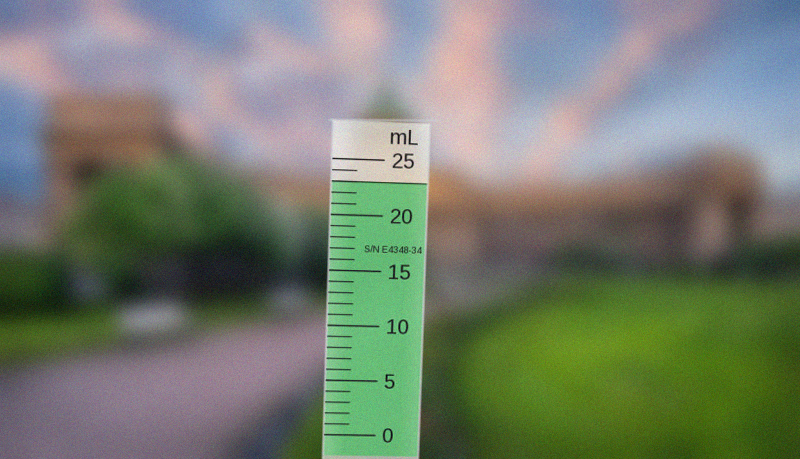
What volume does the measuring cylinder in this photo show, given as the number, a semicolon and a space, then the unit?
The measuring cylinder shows 23; mL
